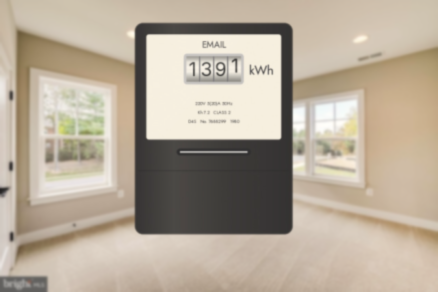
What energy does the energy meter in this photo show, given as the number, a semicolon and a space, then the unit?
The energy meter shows 1391; kWh
